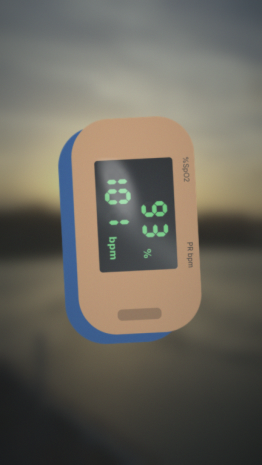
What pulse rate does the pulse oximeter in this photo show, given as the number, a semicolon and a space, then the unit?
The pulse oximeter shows 101; bpm
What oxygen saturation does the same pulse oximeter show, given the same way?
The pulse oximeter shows 93; %
